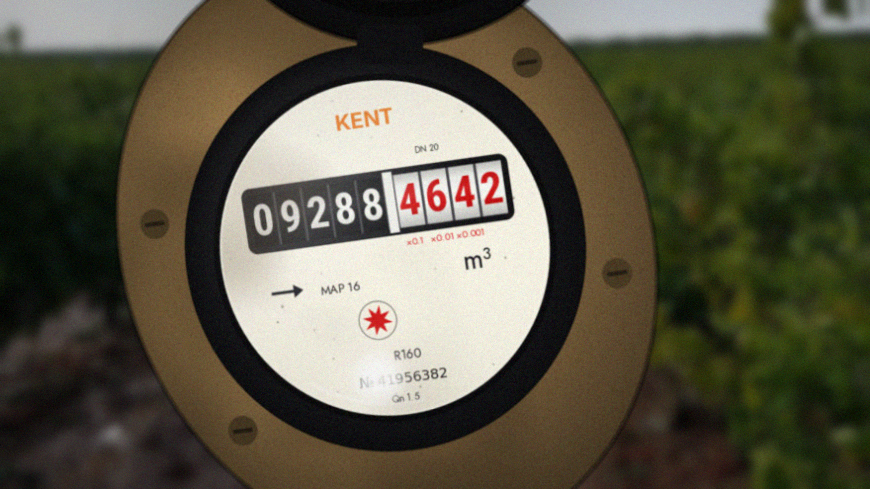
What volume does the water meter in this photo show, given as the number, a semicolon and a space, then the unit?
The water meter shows 9288.4642; m³
